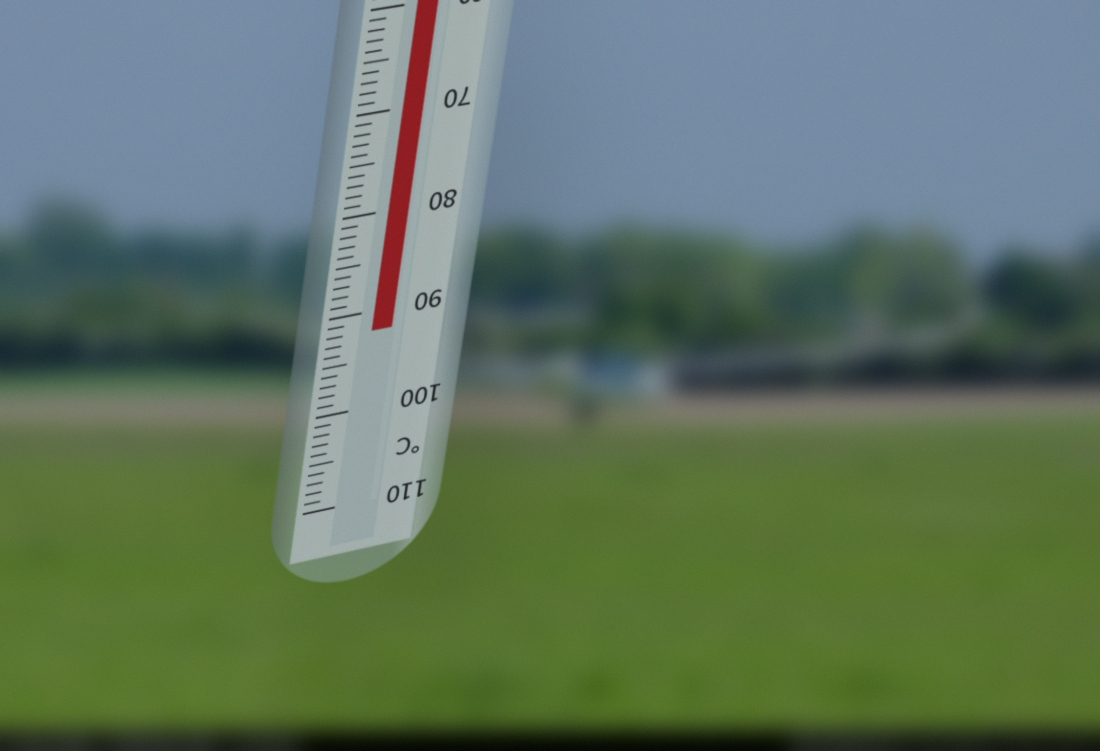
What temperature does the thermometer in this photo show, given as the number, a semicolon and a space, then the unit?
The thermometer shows 92; °C
